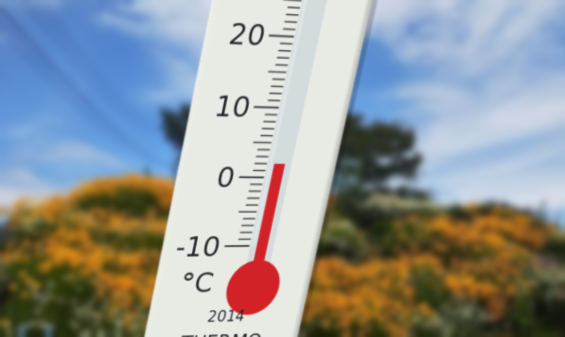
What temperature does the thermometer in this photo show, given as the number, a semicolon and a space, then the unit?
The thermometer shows 2; °C
